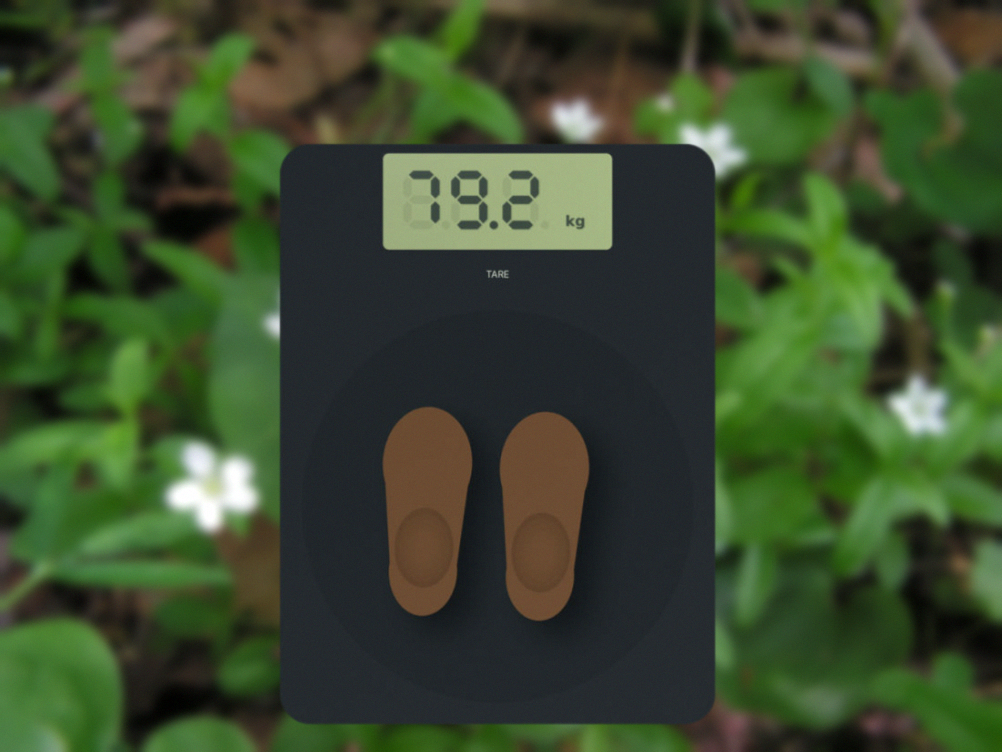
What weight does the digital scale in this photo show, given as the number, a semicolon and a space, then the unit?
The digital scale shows 79.2; kg
